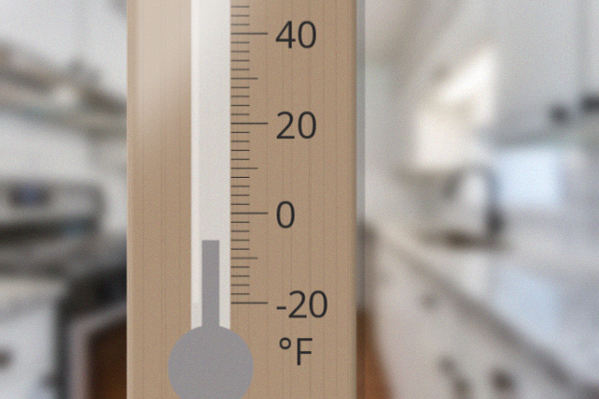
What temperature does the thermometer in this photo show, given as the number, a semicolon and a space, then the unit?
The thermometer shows -6; °F
